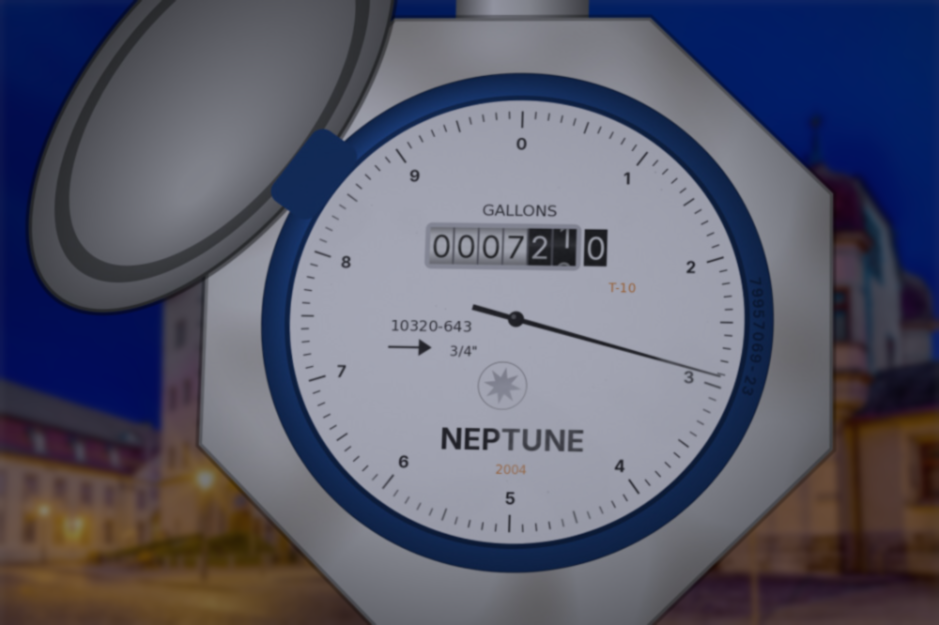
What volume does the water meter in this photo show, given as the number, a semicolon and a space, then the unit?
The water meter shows 7212.9; gal
